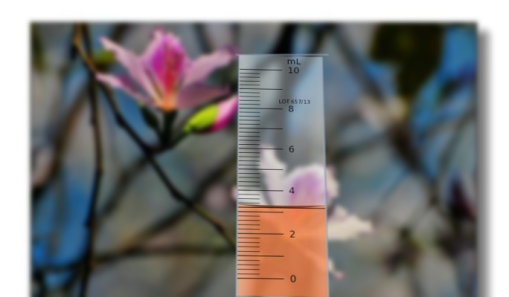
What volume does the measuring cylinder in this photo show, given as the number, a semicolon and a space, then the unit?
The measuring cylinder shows 3.2; mL
